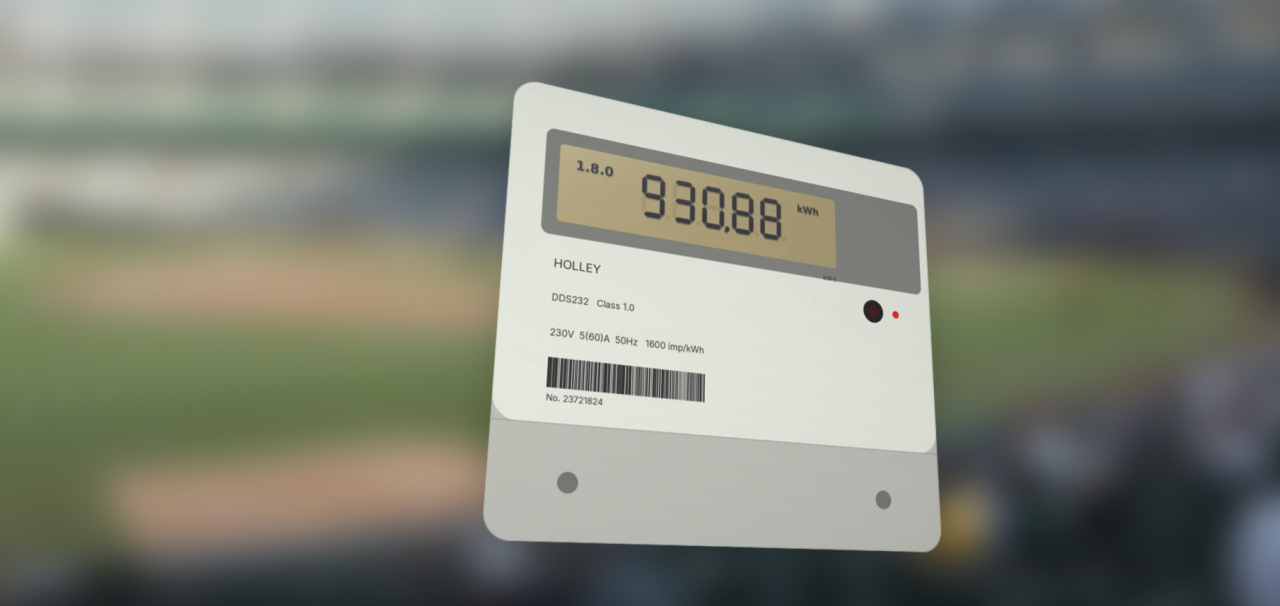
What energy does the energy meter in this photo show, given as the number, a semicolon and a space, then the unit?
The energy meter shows 930.88; kWh
